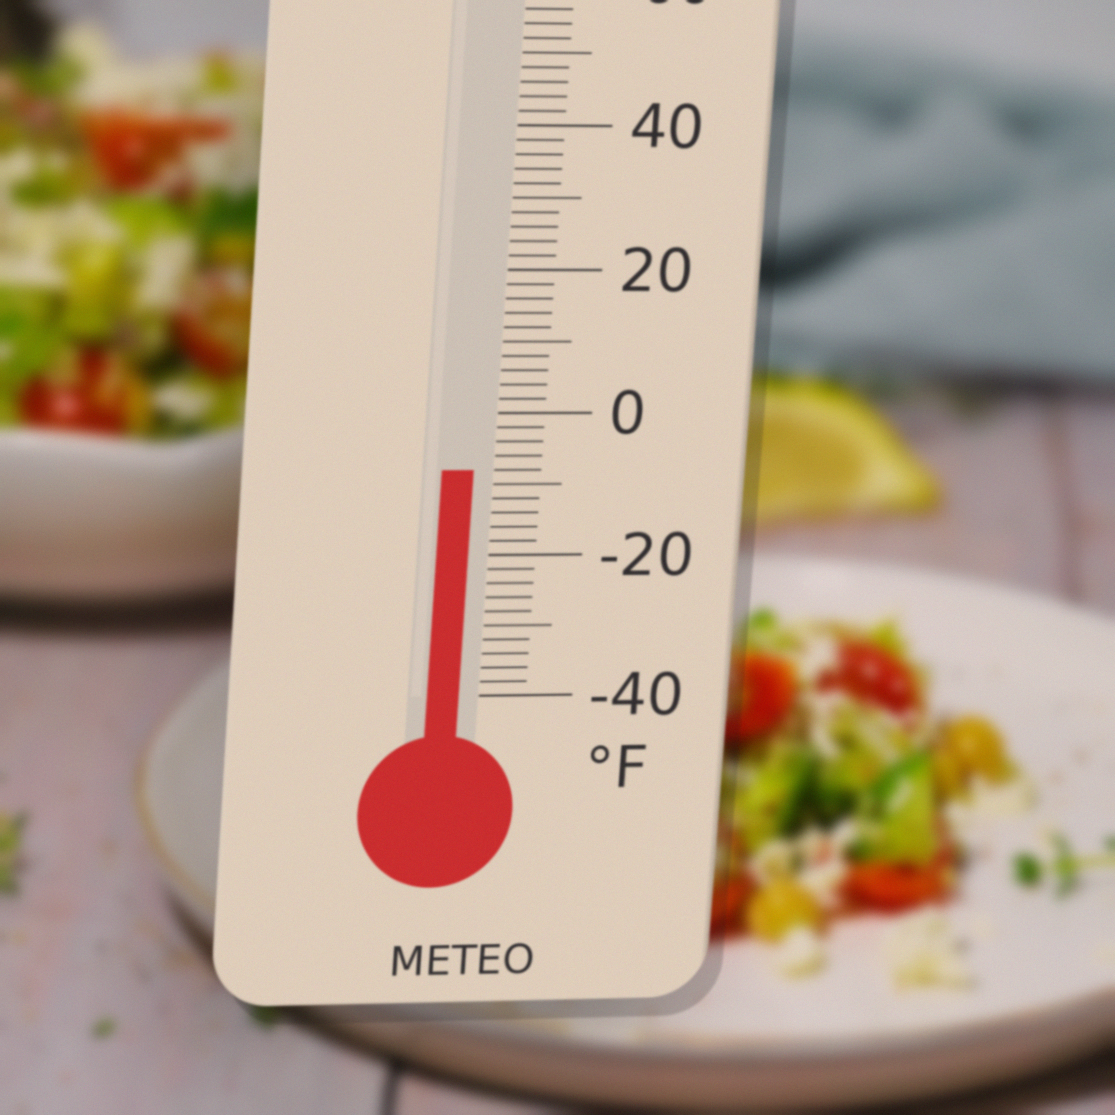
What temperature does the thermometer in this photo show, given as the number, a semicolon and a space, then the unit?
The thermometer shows -8; °F
